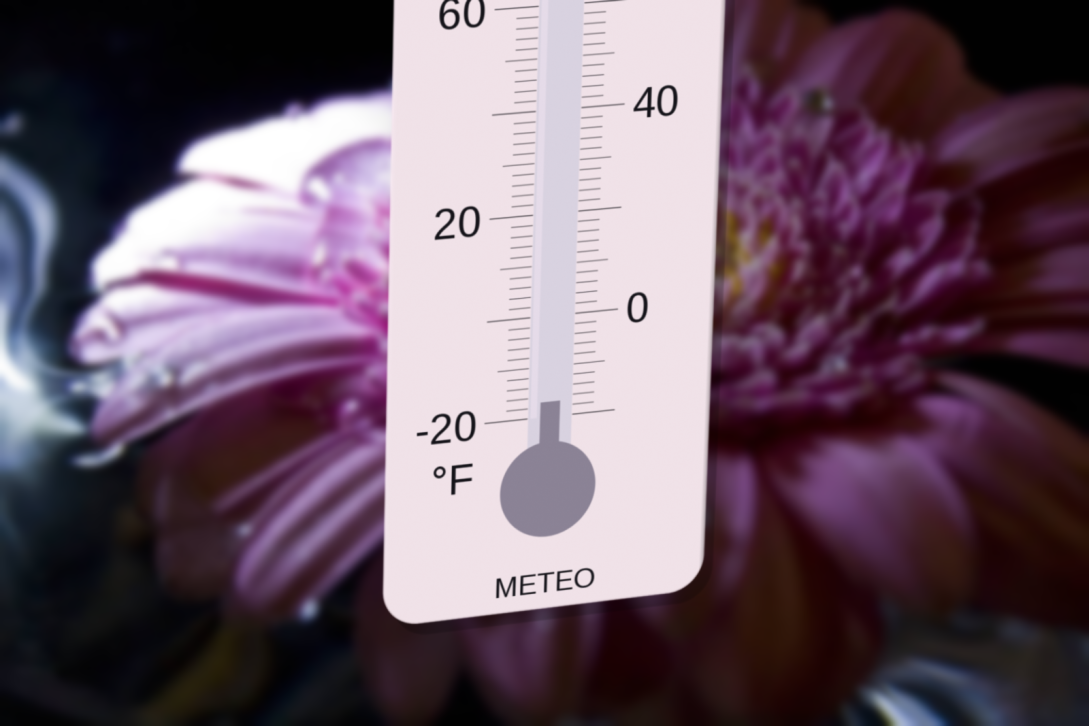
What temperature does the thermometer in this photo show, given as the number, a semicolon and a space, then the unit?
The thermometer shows -17; °F
